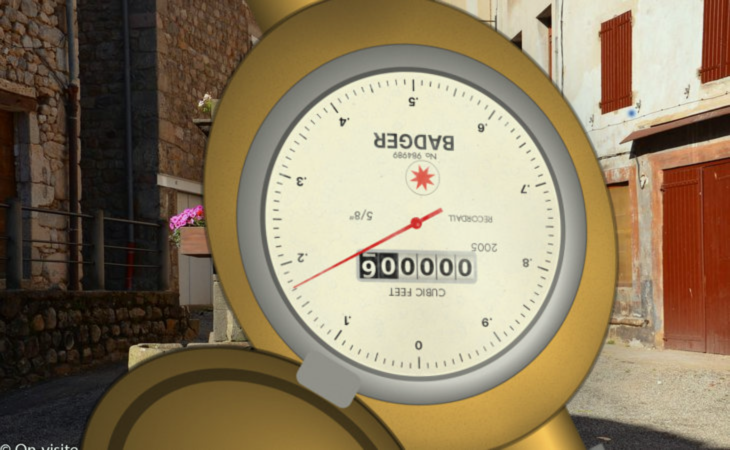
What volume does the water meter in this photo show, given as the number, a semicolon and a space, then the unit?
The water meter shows 6.17; ft³
